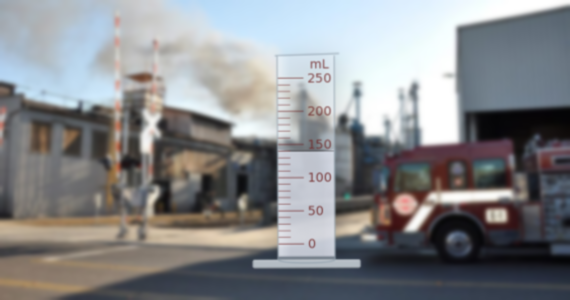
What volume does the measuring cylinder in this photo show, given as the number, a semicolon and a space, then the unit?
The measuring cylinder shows 140; mL
